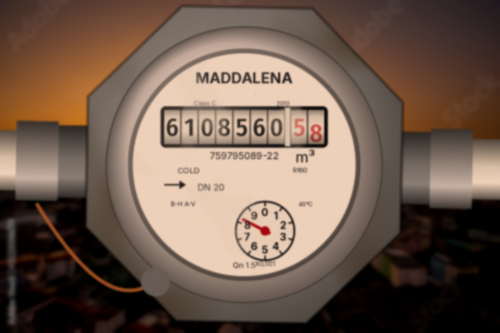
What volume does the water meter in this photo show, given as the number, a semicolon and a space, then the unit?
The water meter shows 6108560.578; m³
